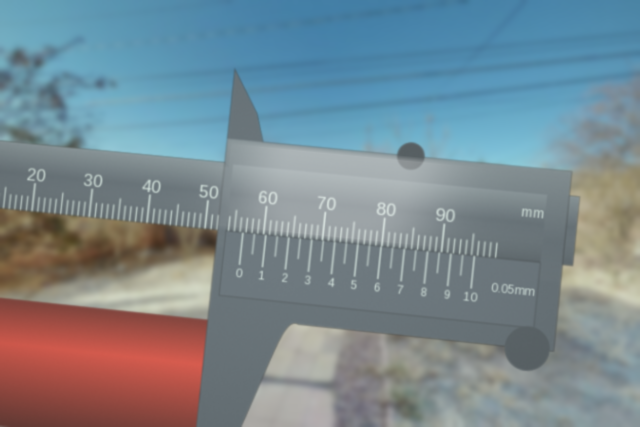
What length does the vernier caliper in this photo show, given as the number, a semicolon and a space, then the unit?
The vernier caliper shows 56.5; mm
